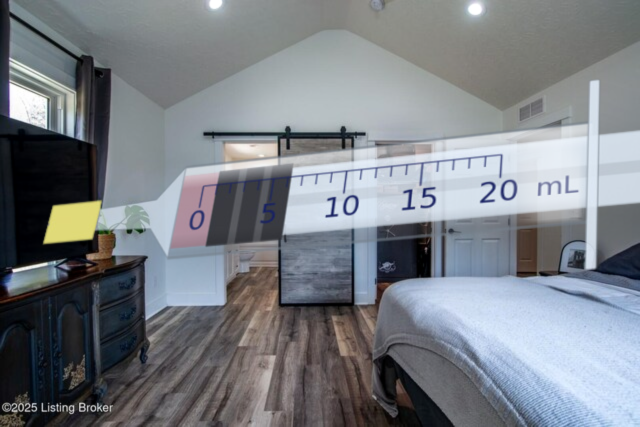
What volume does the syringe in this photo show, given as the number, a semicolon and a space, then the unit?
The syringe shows 1; mL
